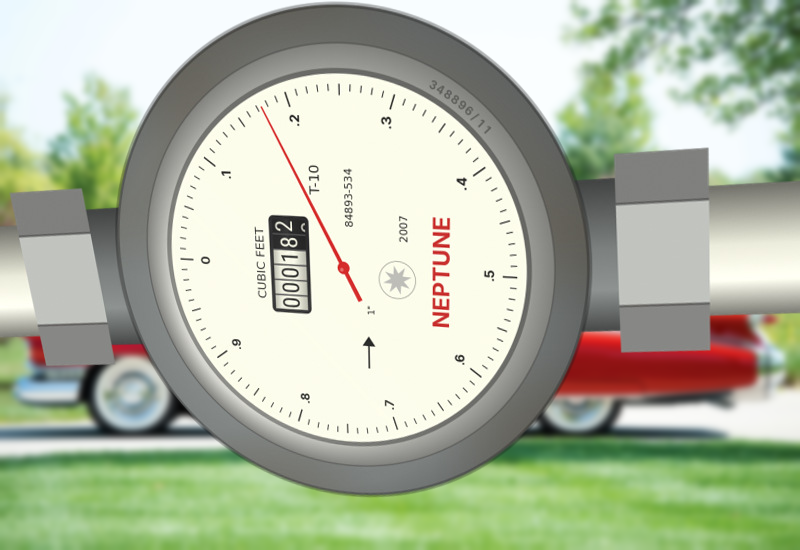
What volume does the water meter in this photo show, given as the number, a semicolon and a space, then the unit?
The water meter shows 182.17; ft³
